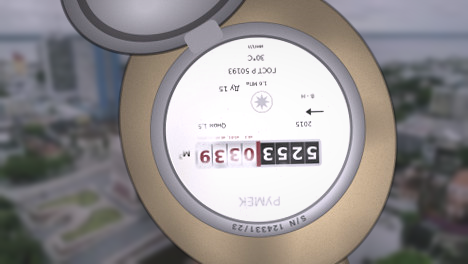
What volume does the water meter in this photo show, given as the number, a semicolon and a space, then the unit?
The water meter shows 5253.0339; m³
